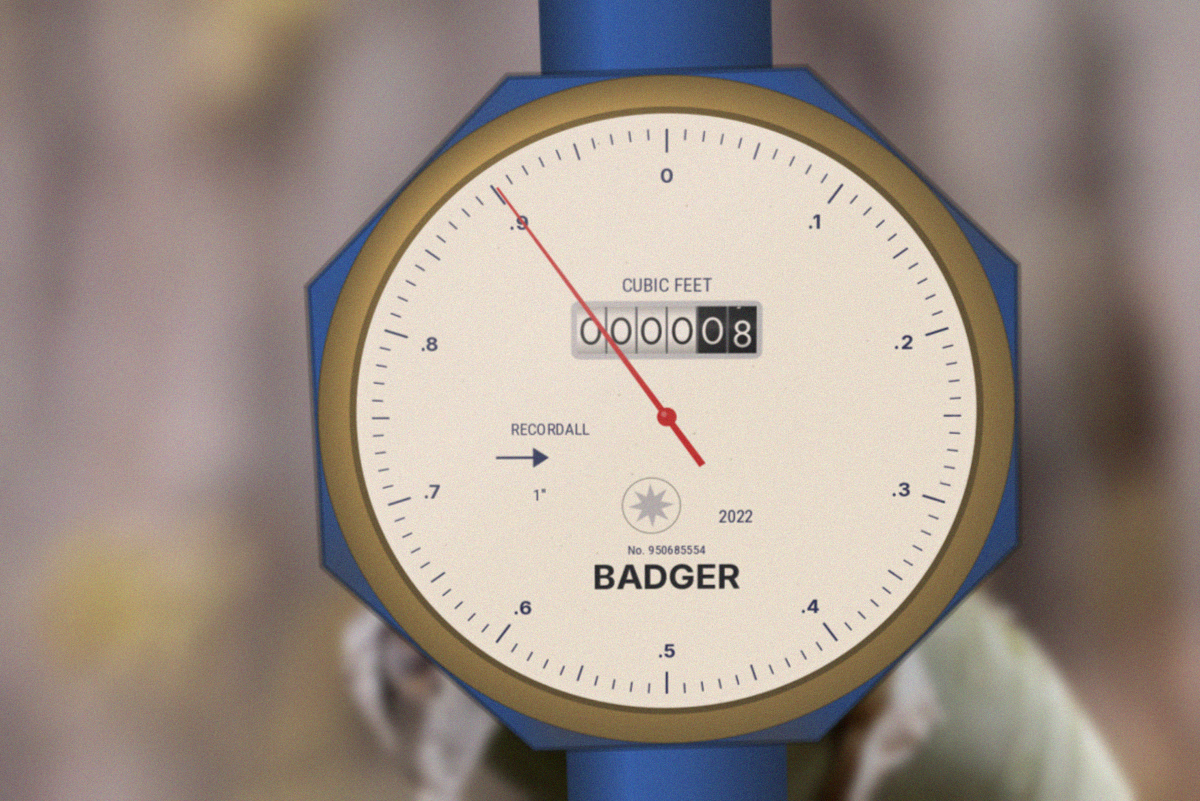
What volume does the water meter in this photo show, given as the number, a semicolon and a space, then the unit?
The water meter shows 7.90; ft³
